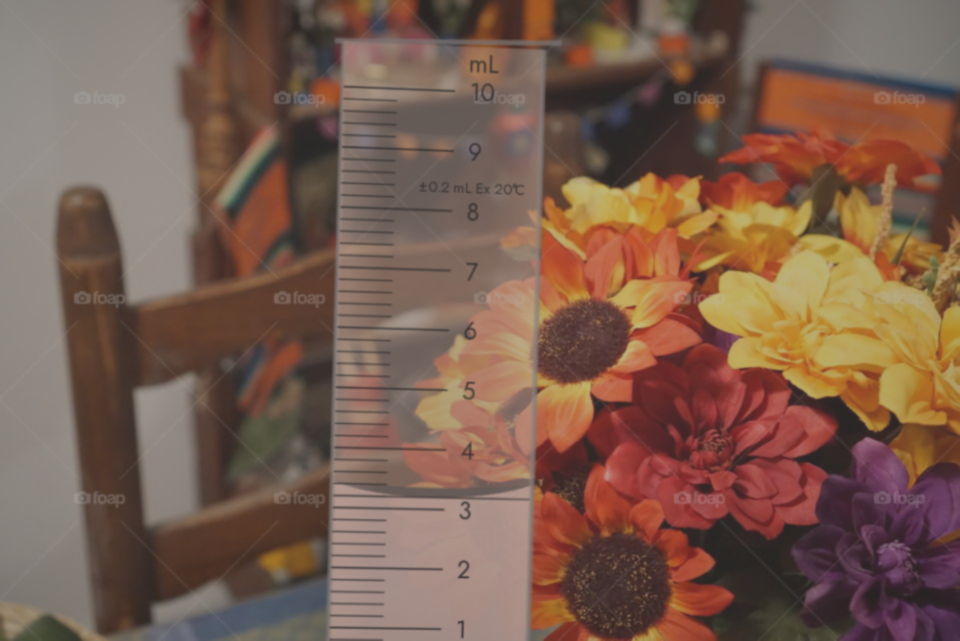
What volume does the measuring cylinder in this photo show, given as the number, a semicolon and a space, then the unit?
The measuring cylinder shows 3.2; mL
